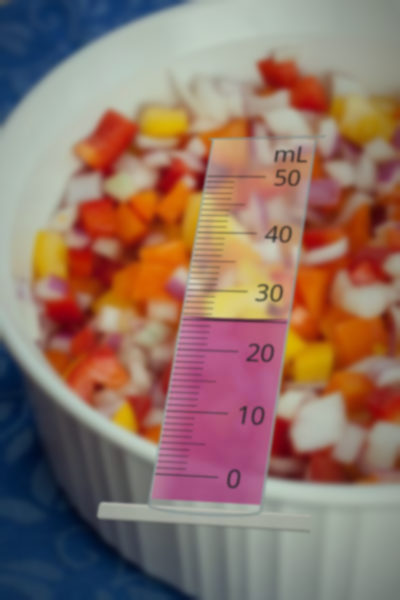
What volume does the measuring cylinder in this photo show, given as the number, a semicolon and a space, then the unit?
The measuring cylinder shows 25; mL
